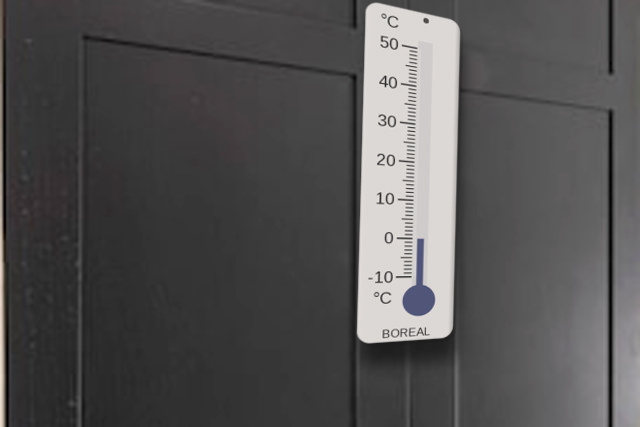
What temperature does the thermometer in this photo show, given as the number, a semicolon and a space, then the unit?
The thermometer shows 0; °C
